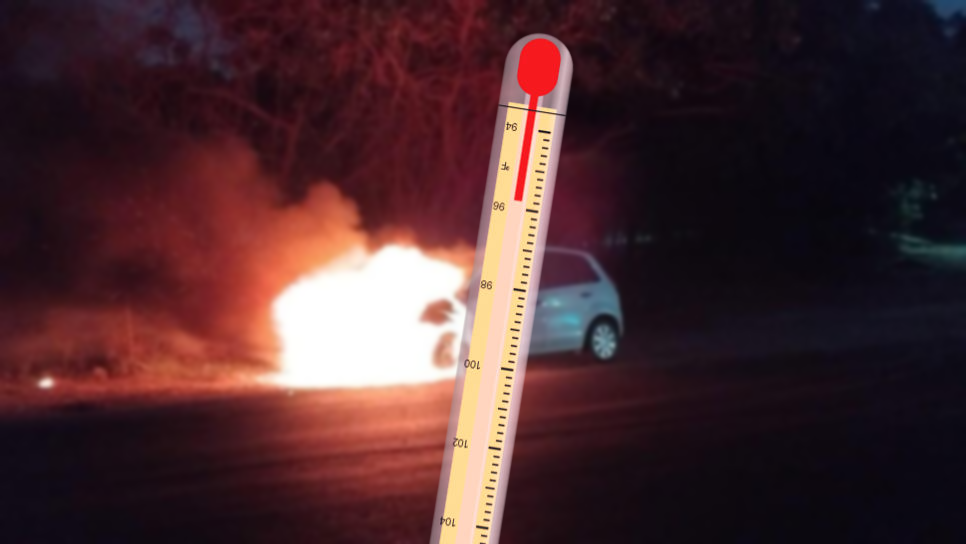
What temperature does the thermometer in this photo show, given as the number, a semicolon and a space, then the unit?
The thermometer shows 95.8; °F
